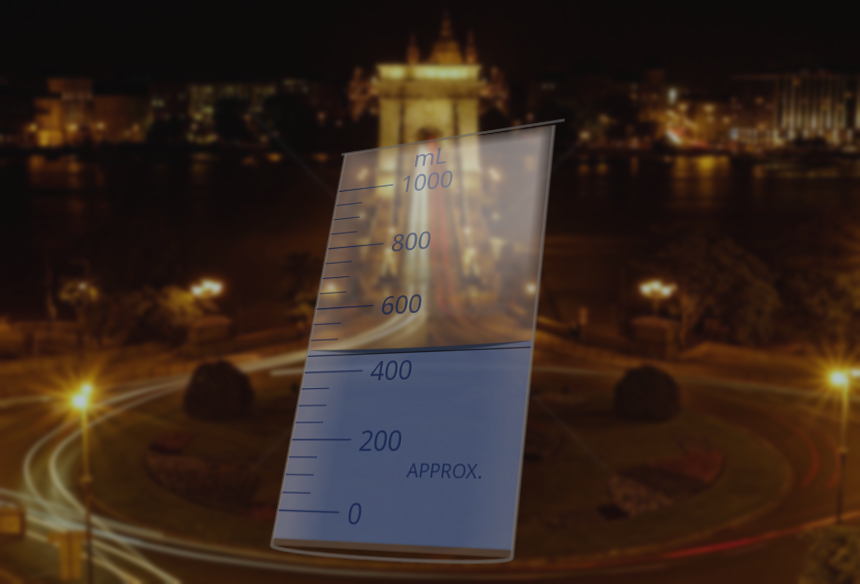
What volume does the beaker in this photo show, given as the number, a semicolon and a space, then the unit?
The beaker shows 450; mL
